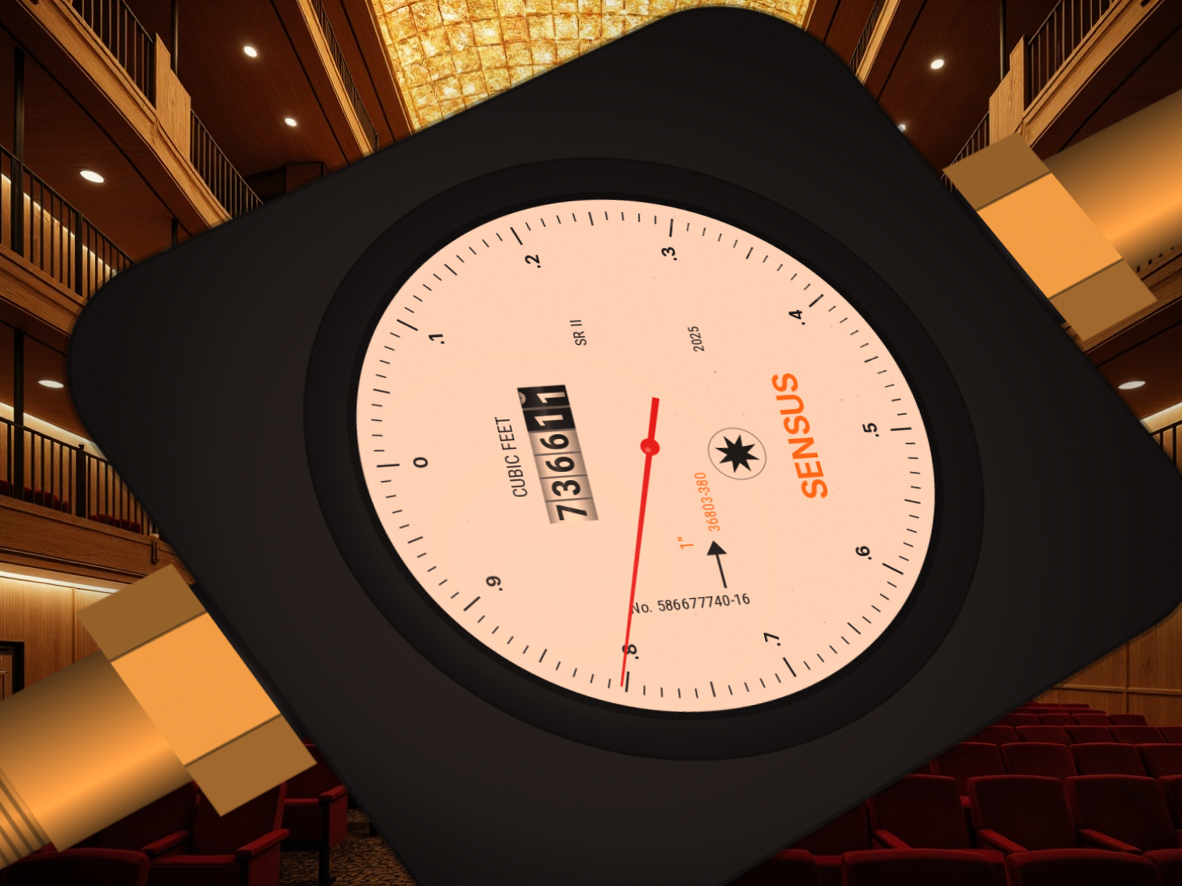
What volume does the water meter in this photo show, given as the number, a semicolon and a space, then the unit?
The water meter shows 736610.80; ft³
